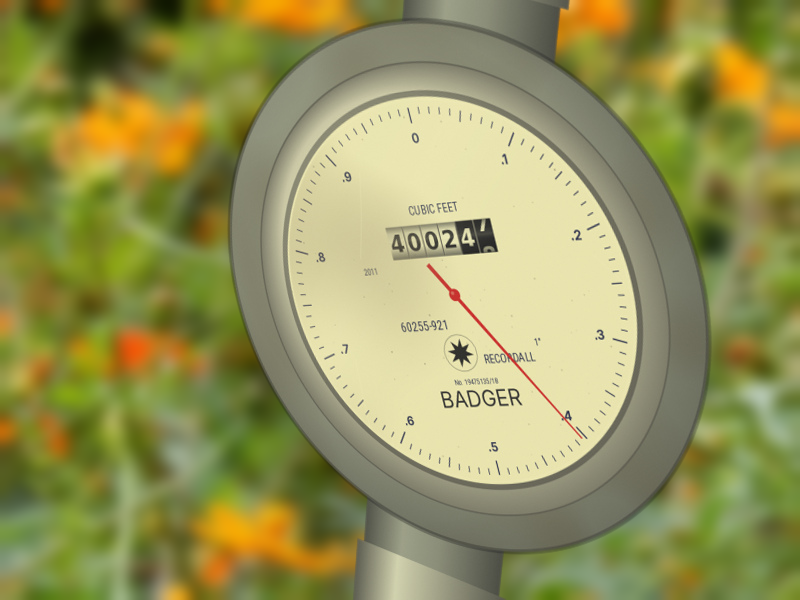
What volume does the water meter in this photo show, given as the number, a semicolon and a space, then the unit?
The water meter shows 400247.40; ft³
